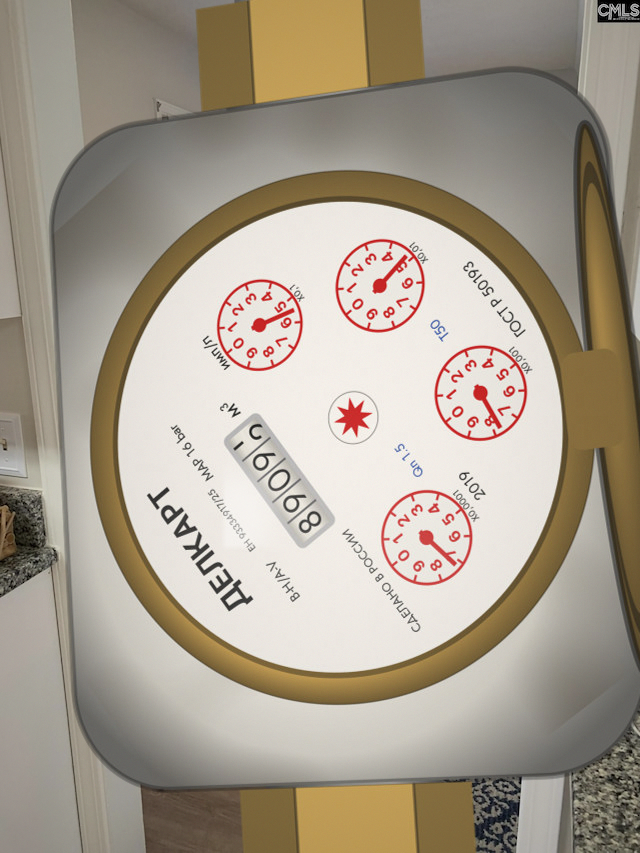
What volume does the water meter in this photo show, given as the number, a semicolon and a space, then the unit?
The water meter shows 89091.5477; m³
